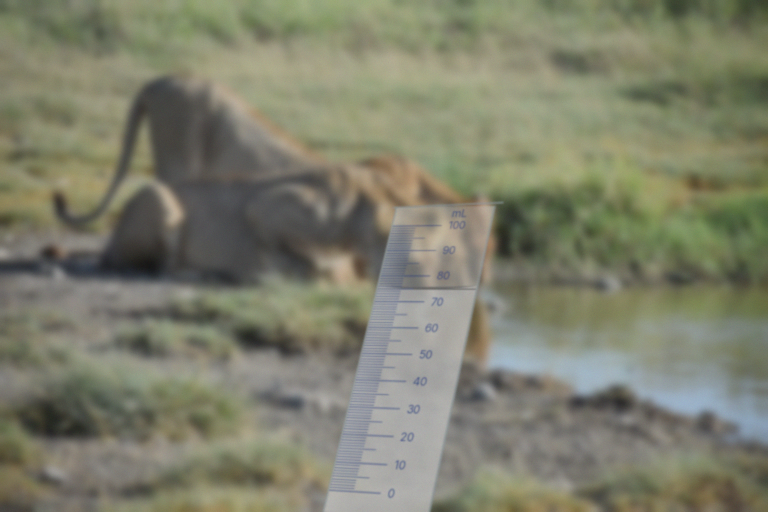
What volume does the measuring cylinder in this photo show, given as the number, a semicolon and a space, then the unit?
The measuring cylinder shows 75; mL
